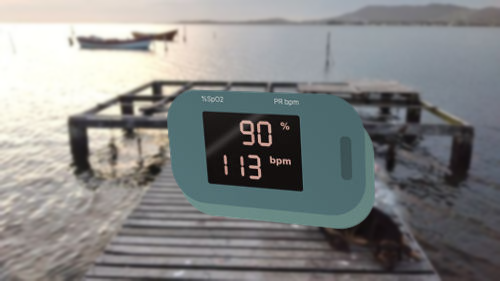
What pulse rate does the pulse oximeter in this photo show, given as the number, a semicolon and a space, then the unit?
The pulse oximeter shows 113; bpm
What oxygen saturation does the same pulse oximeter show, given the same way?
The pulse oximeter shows 90; %
